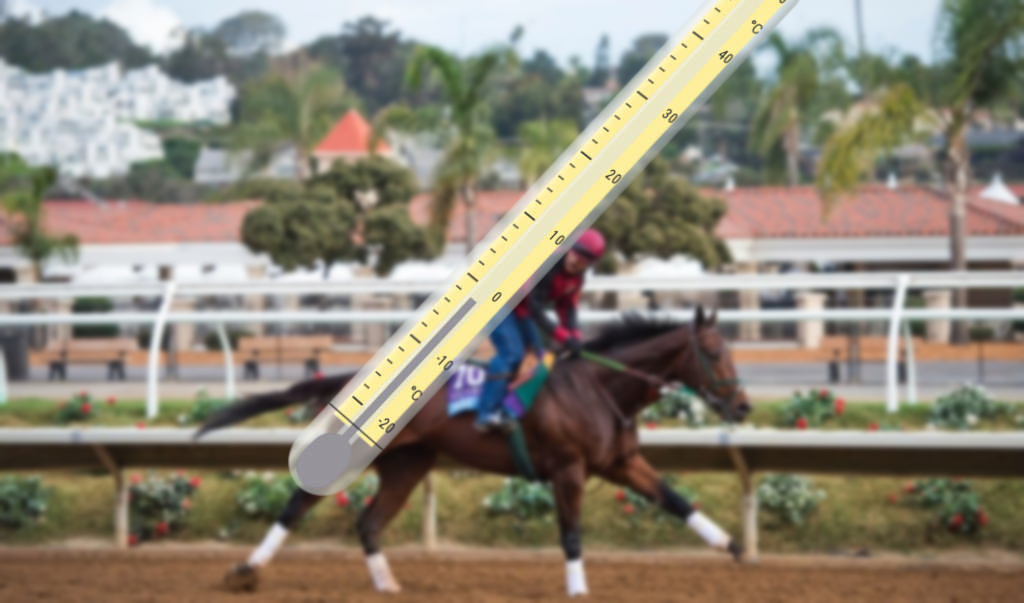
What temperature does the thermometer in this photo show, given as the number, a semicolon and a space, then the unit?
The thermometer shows -2; °C
